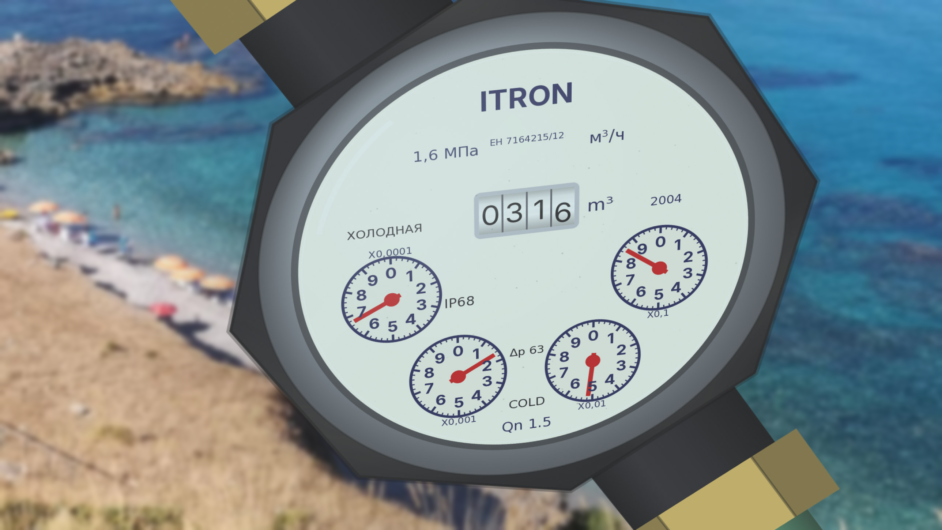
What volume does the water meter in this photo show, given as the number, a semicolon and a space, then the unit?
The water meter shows 315.8516; m³
